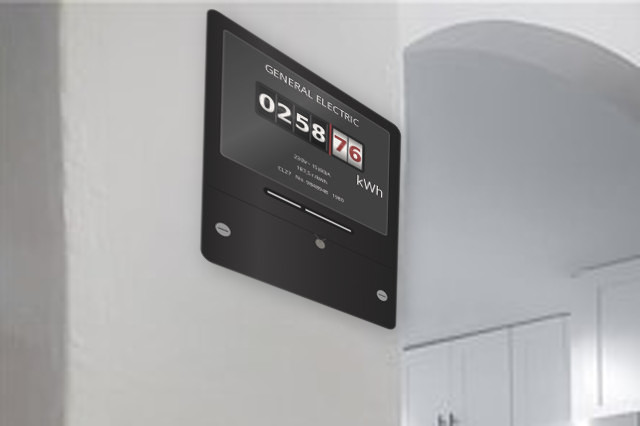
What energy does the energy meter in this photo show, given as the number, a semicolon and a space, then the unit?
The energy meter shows 258.76; kWh
